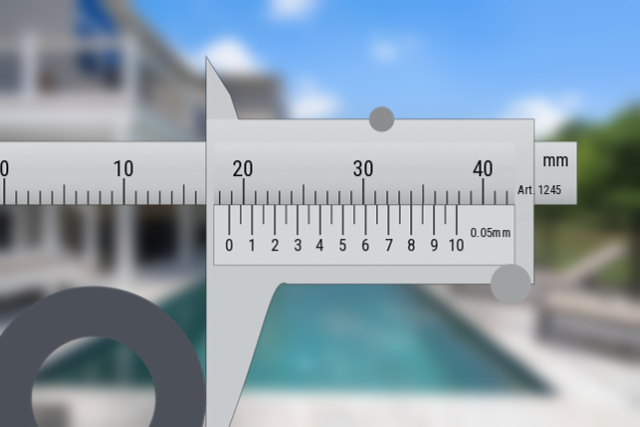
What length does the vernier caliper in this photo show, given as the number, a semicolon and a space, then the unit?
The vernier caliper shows 18.8; mm
